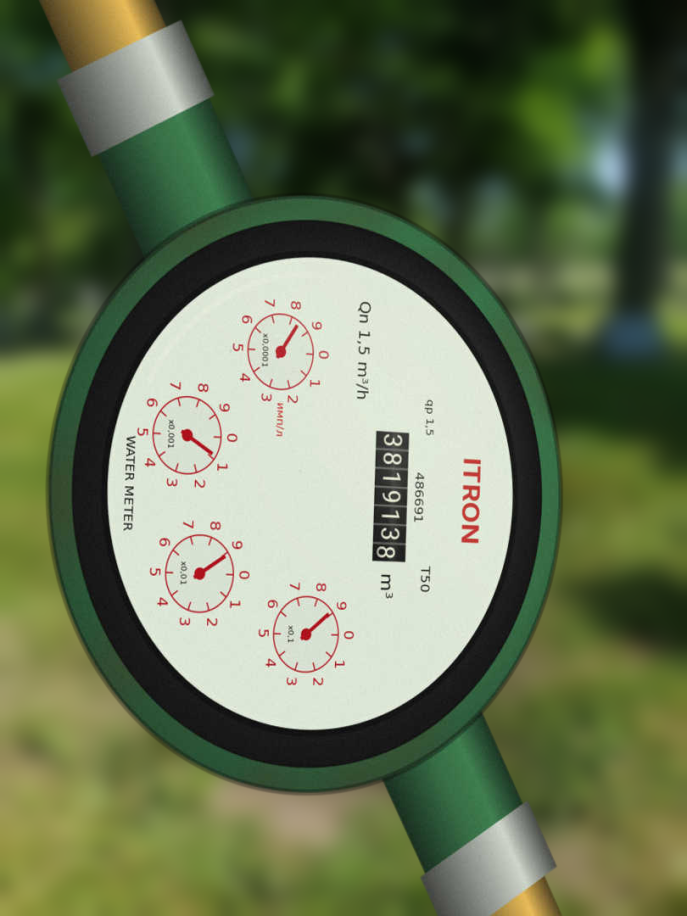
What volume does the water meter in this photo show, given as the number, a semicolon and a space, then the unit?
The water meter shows 3819137.8908; m³
